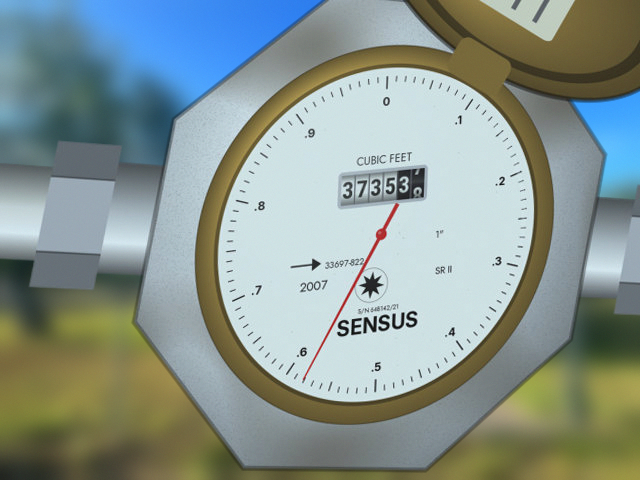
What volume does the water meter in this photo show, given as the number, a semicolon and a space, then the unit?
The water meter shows 373537.58; ft³
